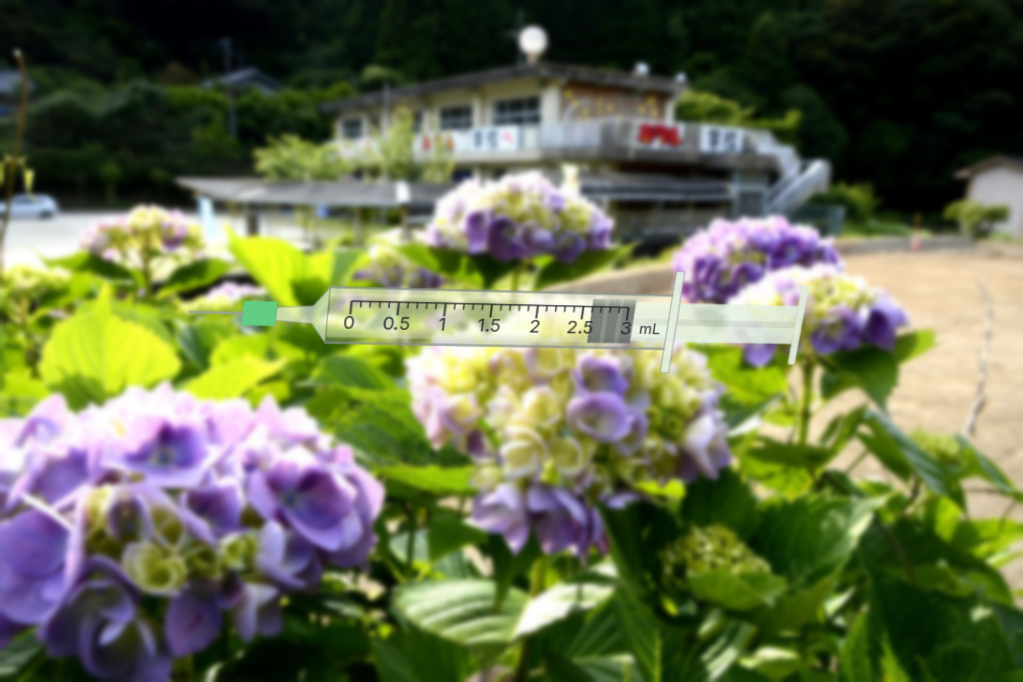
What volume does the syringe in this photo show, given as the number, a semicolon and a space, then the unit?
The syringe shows 2.6; mL
